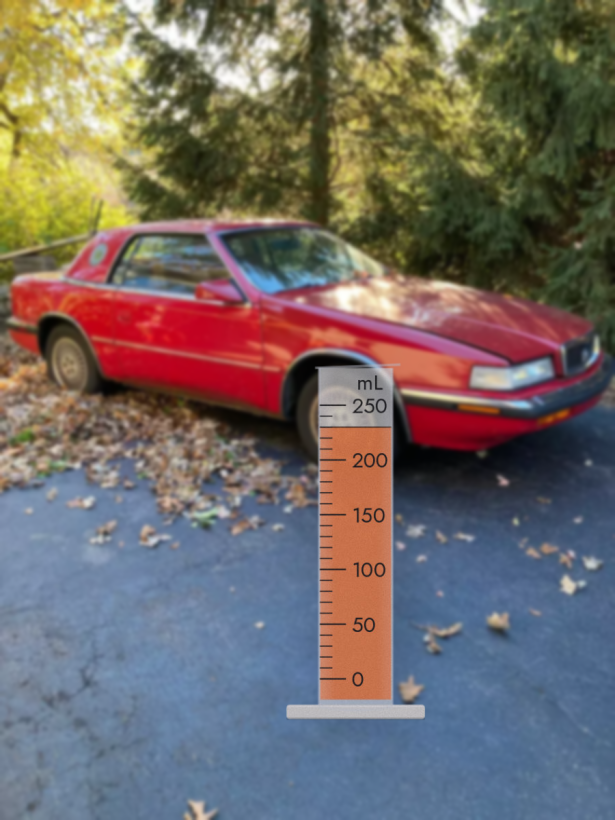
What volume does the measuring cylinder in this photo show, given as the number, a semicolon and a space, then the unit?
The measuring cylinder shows 230; mL
